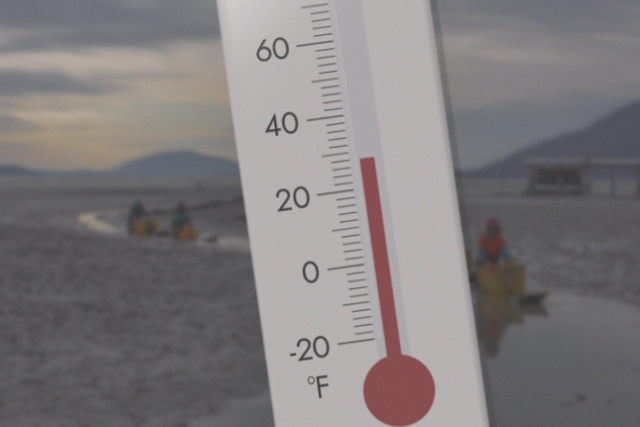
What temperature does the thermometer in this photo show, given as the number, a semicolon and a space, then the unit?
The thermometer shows 28; °F
